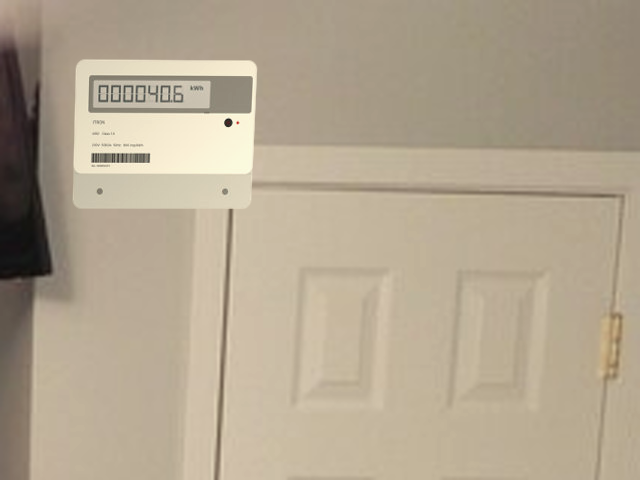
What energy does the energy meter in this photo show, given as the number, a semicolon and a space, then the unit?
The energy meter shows 40.6; kWh
